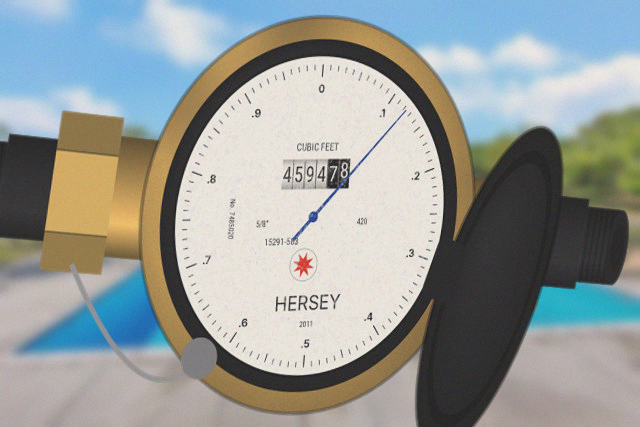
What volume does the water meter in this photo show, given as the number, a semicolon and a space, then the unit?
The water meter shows 459478.12; ft³
